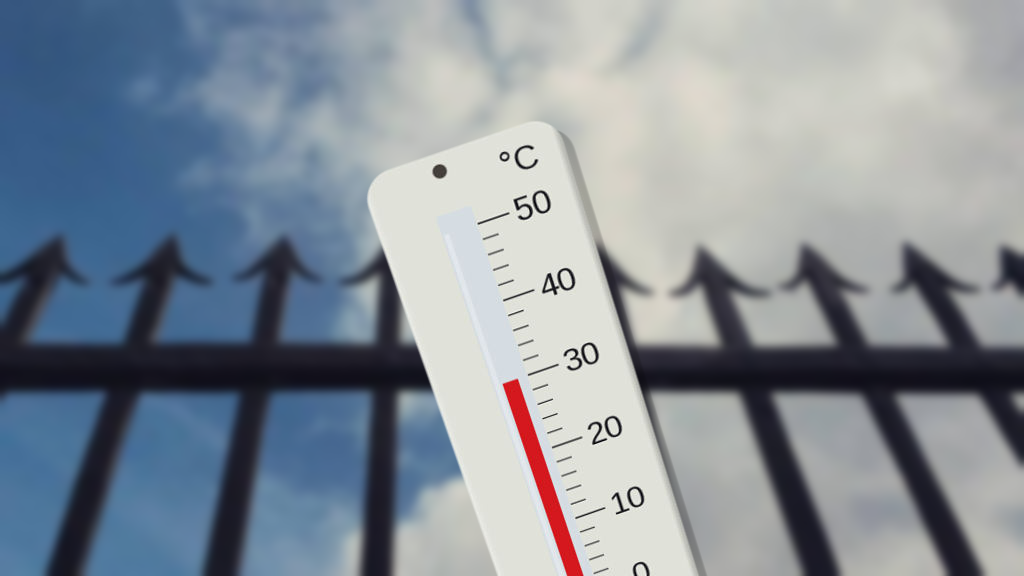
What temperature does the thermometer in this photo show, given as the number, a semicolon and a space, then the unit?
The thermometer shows 30; °C
